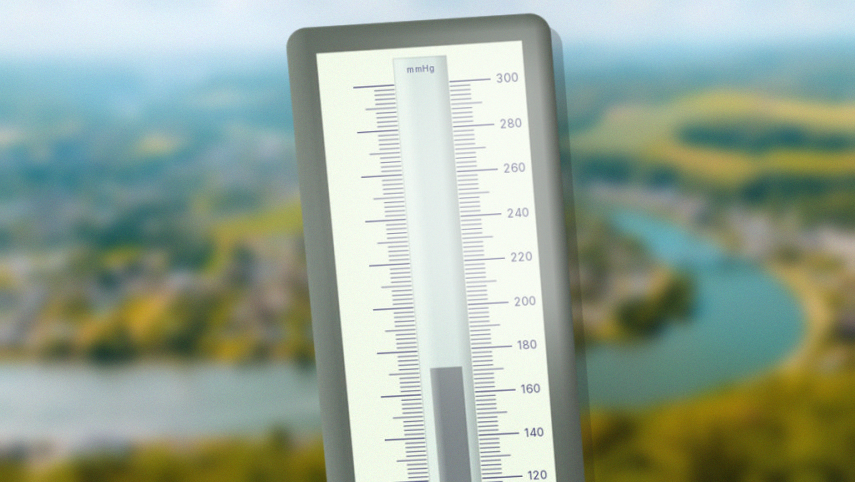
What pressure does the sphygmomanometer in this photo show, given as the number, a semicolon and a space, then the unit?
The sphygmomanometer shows 172; mmHg
